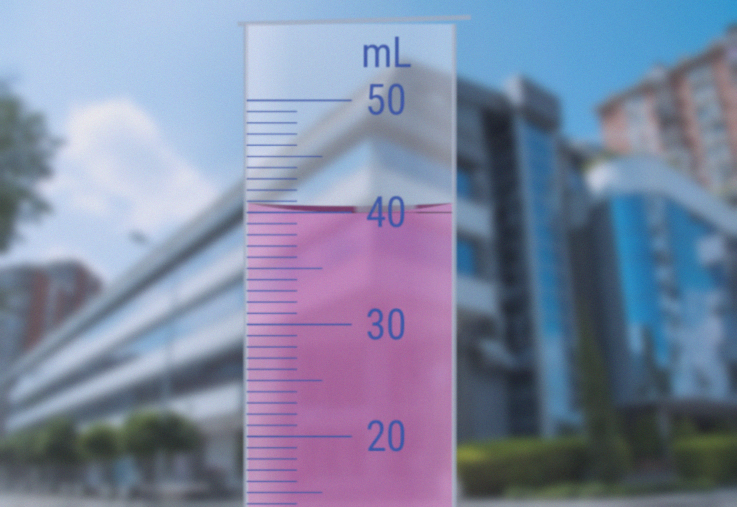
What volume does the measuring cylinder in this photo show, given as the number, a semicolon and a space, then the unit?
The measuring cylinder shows 40; mL
